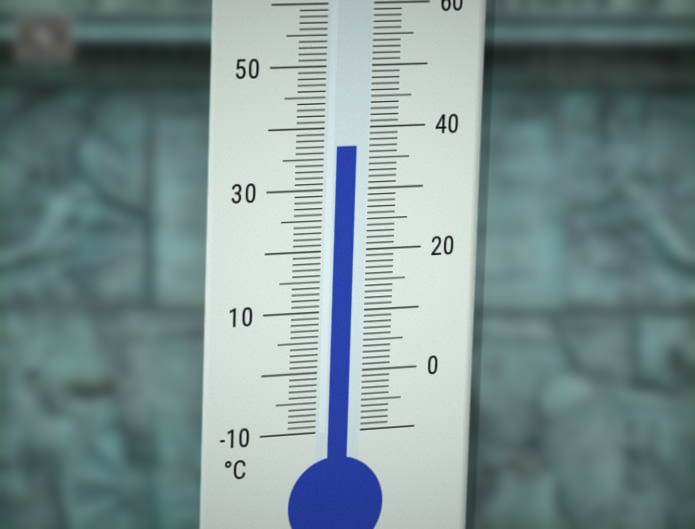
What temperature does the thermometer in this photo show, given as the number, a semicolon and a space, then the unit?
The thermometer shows 37; °C
